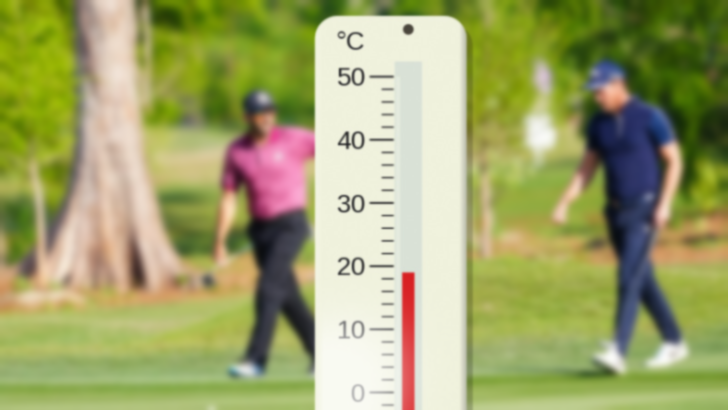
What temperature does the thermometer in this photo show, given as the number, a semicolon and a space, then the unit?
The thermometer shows 19; °C
